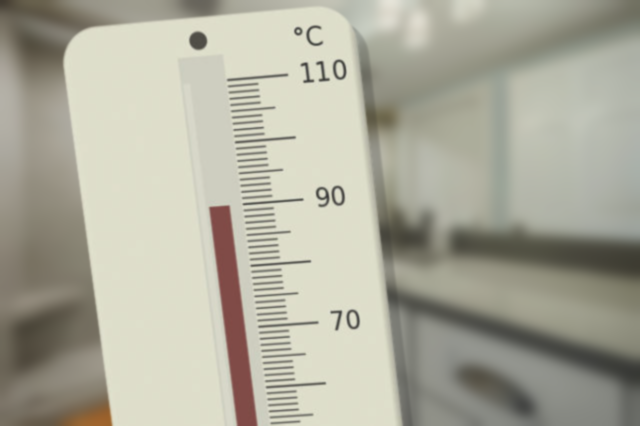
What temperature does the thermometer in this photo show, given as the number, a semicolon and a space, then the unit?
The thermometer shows 90; °C
